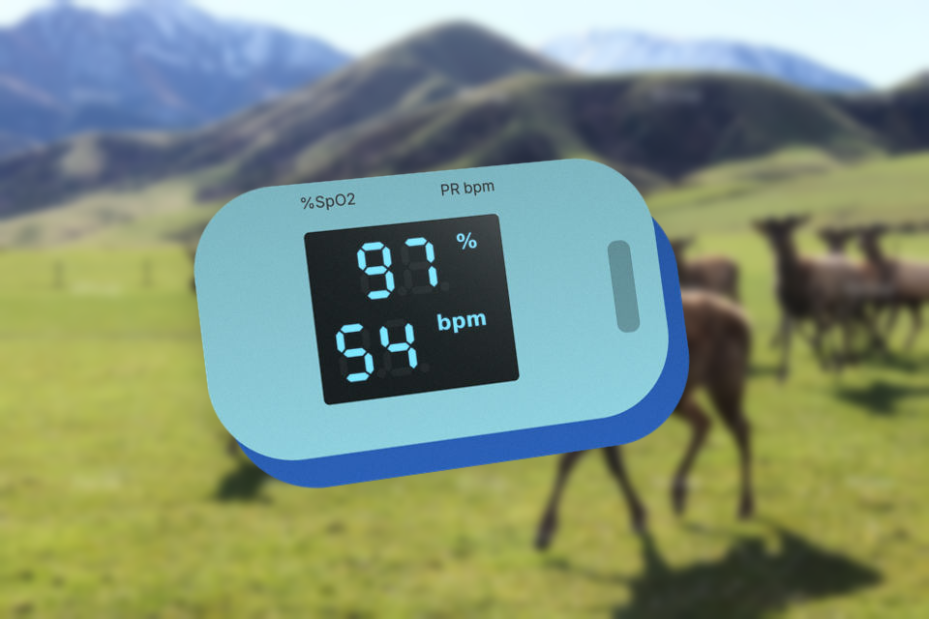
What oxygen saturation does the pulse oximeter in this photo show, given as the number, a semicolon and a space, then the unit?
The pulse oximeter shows 97; %
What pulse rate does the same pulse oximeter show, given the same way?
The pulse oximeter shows 54; bpm
